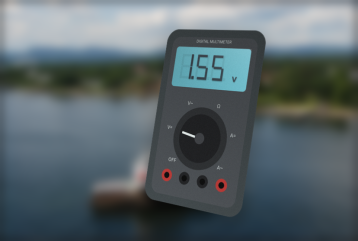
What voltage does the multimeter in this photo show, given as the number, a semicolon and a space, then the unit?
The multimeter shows 1.55; V
